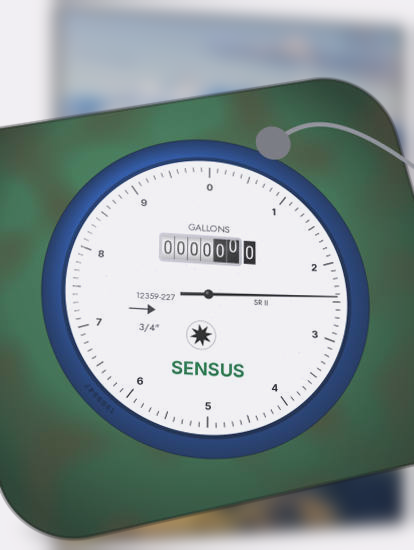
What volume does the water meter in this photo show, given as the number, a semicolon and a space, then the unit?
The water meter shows 2.4; gal
